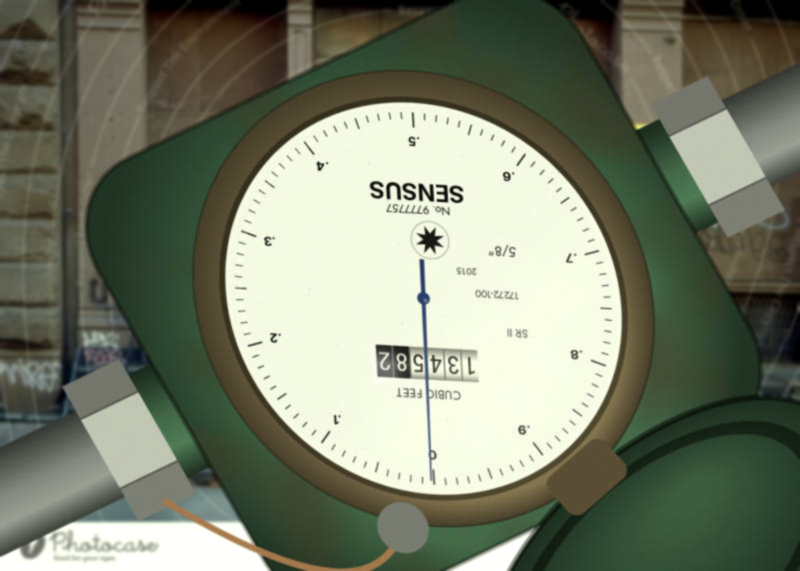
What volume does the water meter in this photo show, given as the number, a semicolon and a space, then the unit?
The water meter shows 134582.00; ft³
